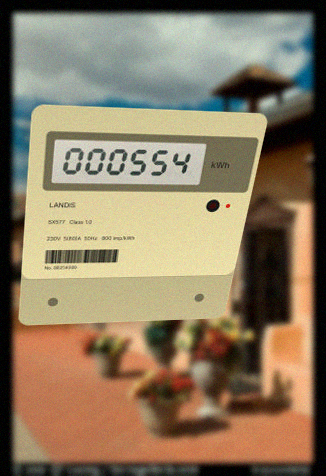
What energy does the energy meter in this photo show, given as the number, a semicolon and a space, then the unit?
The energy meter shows 554; kWh
